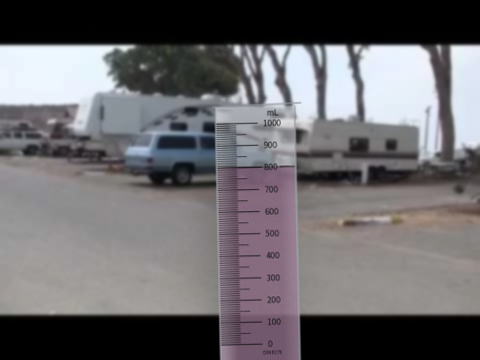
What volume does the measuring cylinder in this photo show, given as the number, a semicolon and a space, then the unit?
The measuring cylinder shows 800; mL
